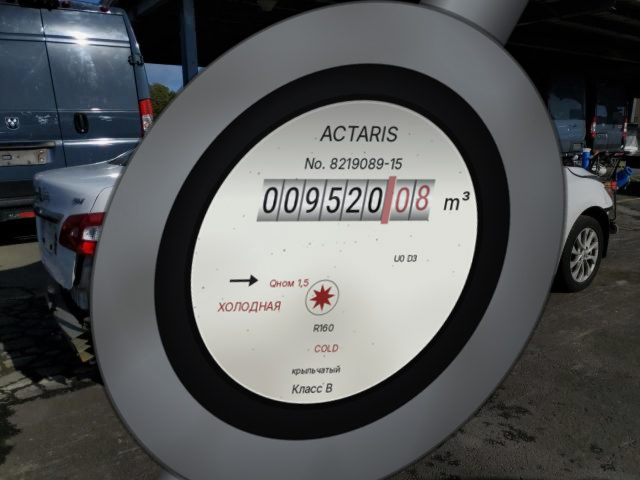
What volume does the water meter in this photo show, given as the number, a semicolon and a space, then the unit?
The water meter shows 9520.08; m³
